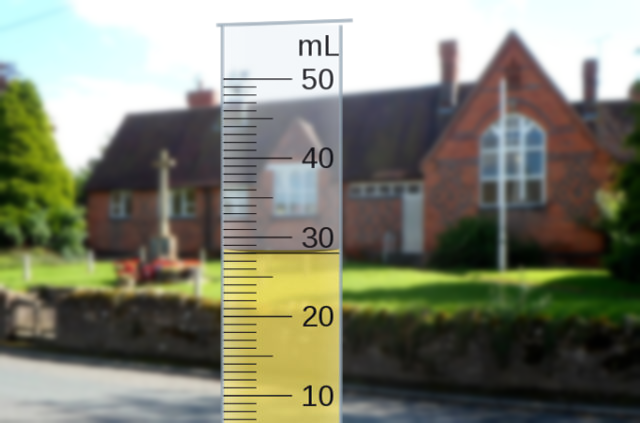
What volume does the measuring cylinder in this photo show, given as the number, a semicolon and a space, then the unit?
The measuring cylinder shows 28; mL
